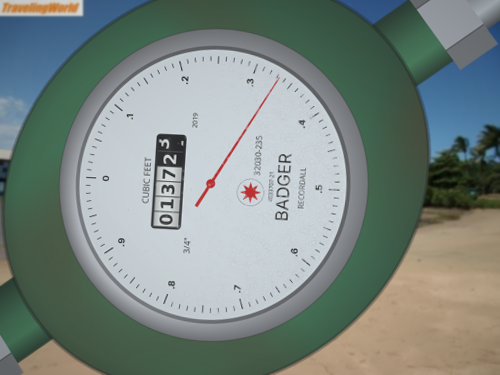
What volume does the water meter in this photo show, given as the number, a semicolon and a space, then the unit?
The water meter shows 13723.33; ft³
